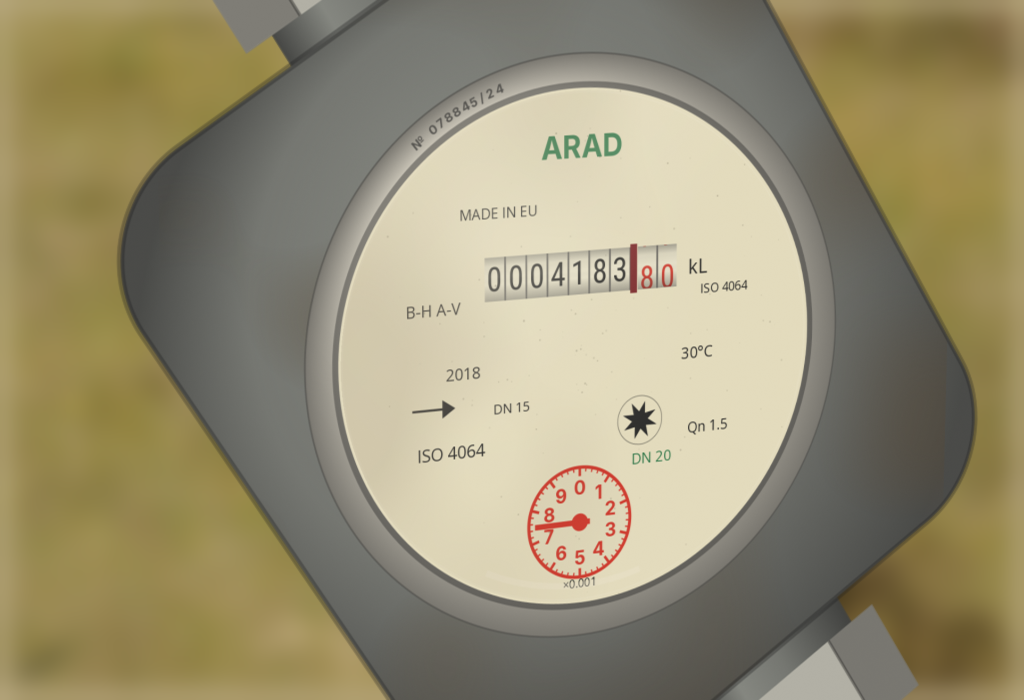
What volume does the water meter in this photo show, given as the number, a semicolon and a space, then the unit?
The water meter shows 4183.797; kL
